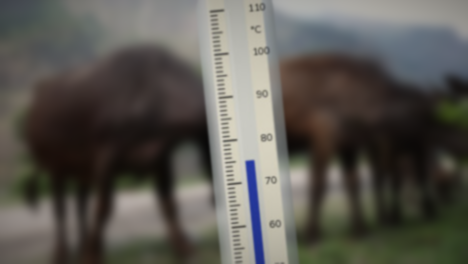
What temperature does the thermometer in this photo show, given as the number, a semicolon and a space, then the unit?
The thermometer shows 75; °C
